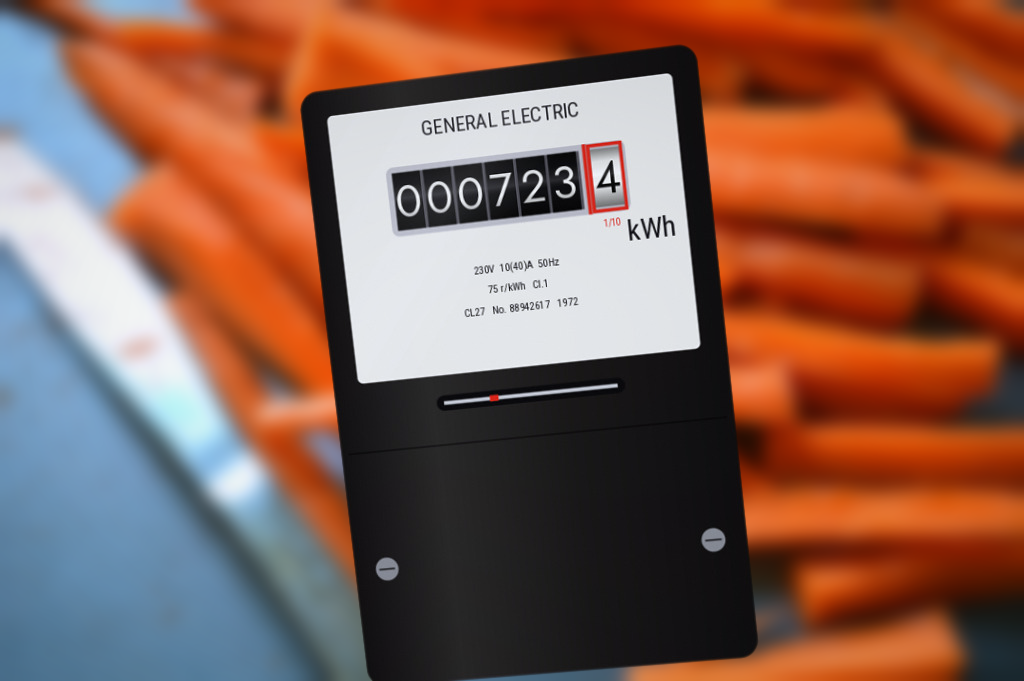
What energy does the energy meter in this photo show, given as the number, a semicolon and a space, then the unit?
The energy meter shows 723.4; kWh
